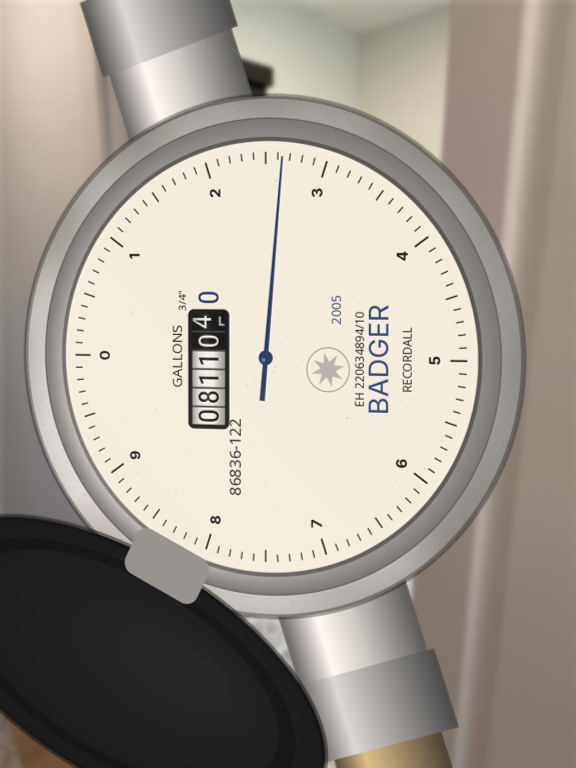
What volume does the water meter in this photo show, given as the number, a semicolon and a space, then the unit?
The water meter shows 811042.6; gal
